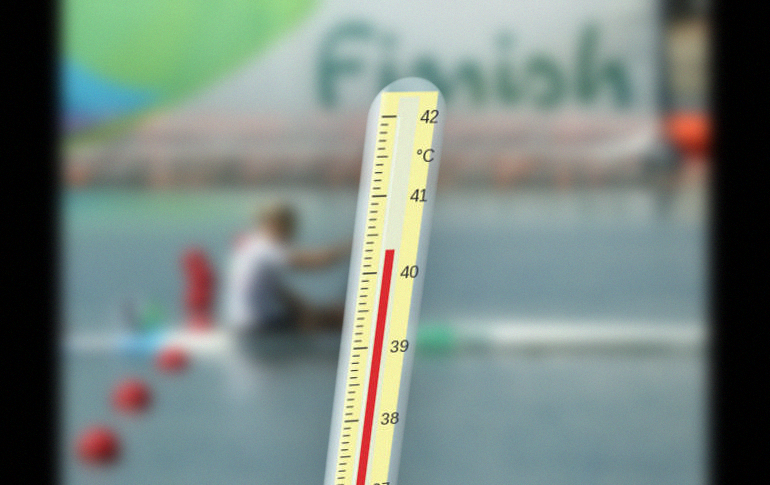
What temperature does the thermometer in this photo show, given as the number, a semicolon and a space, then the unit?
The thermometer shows 40.3; °C
